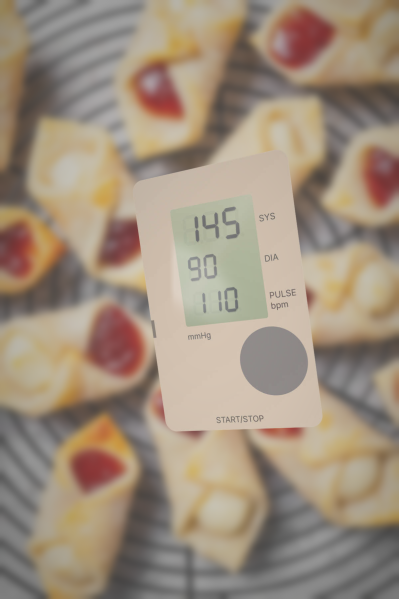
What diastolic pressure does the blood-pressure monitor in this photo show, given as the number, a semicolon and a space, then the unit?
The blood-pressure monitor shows 90; mmHg
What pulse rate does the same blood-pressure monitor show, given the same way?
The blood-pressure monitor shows 110; bpm
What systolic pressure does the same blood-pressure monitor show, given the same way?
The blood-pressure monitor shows 145; mmHg
